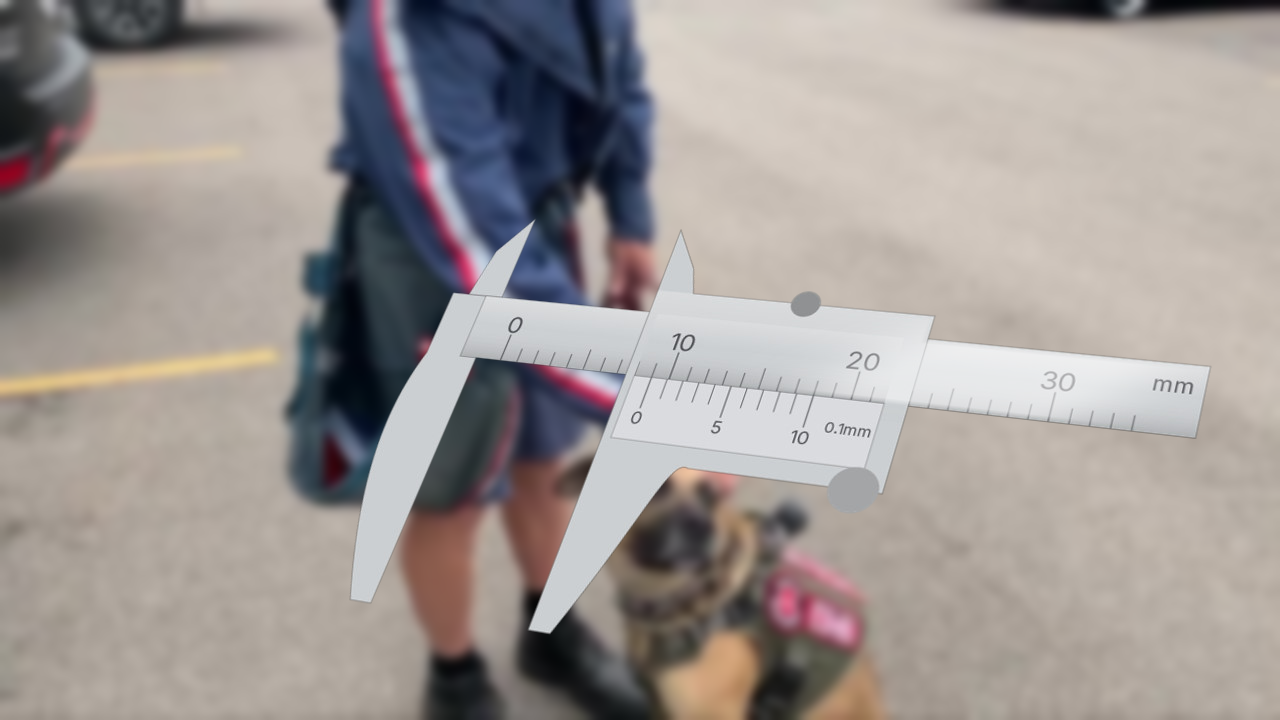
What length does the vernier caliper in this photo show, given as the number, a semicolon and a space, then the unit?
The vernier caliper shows 9.0; mm
